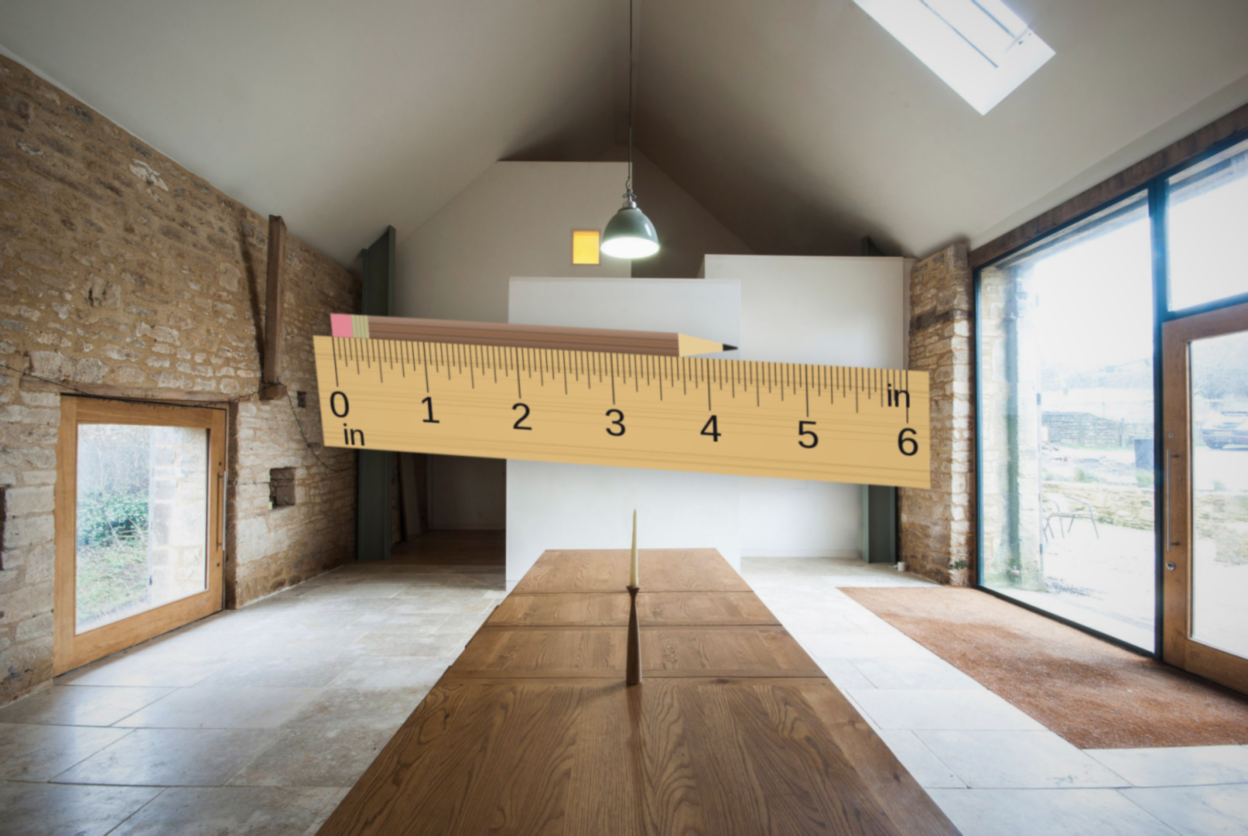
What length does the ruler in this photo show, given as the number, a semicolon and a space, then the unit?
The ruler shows 4.3125; in
